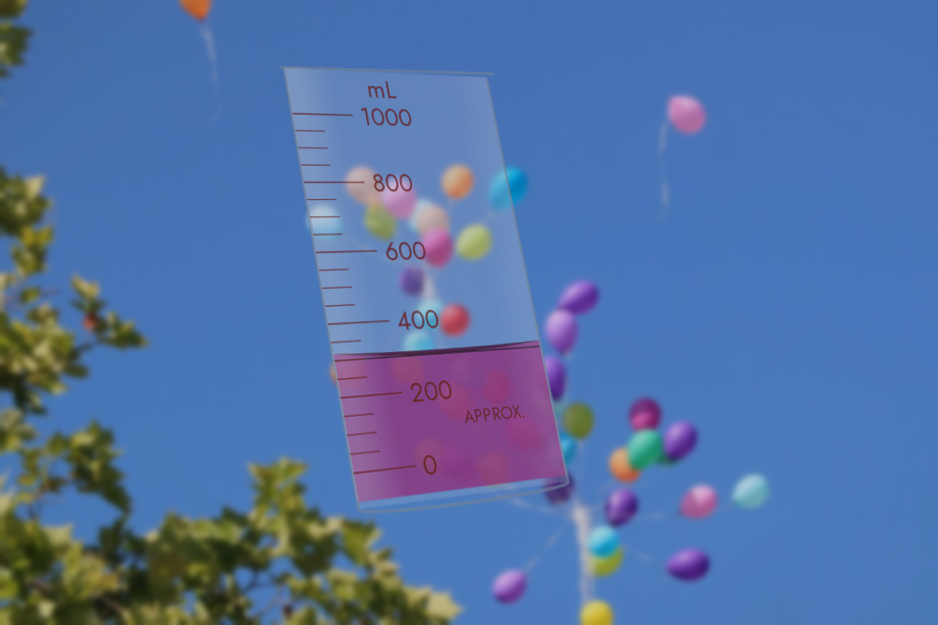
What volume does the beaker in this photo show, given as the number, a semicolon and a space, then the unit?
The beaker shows 300; mL
